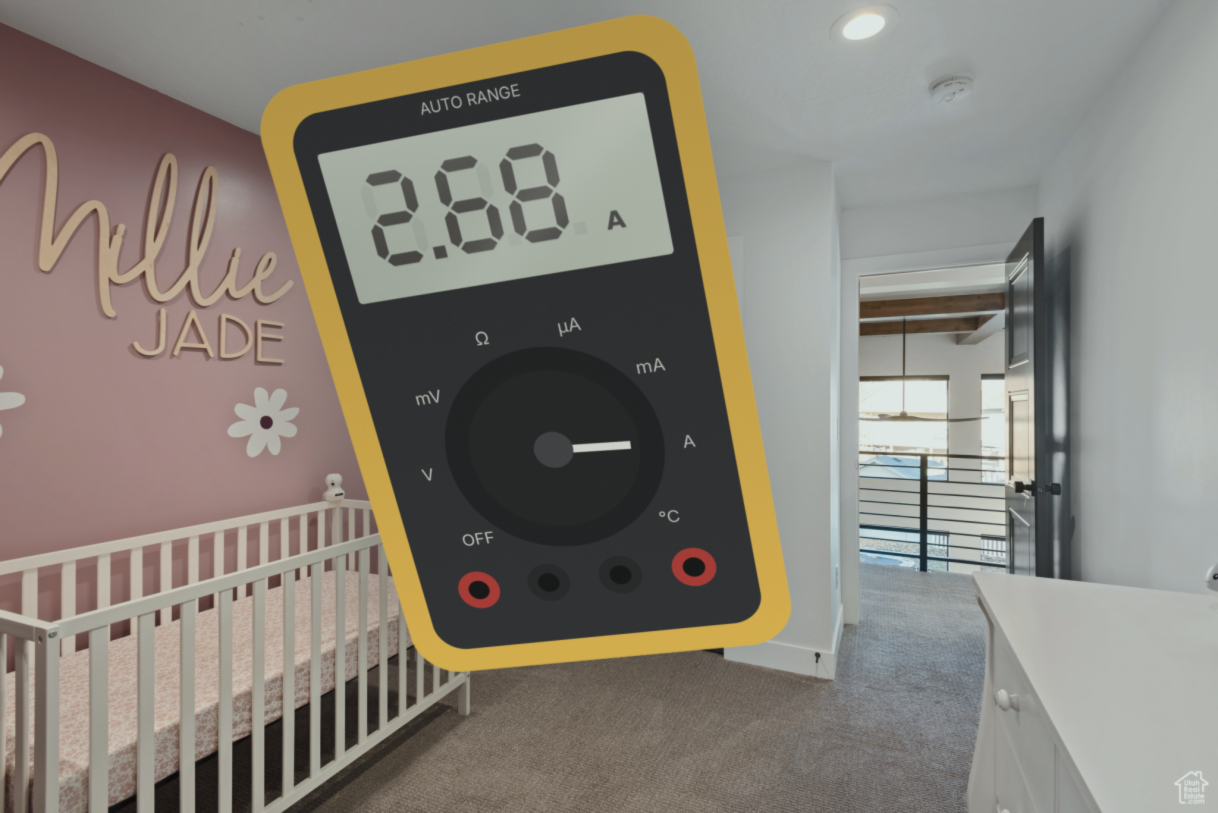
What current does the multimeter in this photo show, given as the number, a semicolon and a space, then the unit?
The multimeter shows 2.68; A
